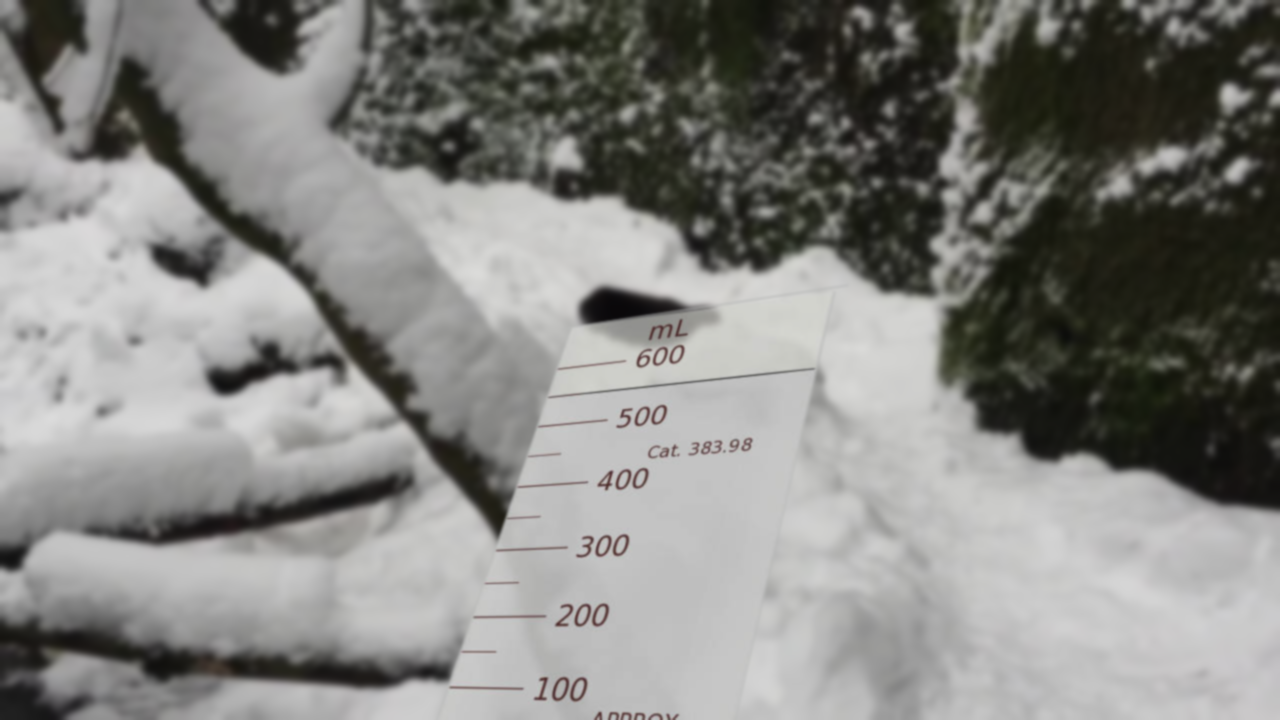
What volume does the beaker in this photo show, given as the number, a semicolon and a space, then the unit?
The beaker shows 550; mL
